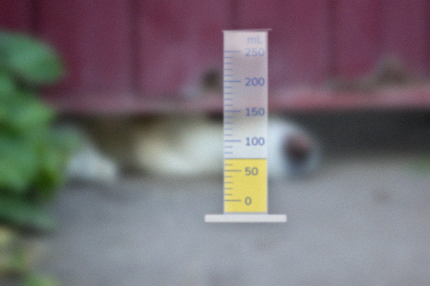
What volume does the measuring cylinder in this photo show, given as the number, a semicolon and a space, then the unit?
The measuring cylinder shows 70; mL
